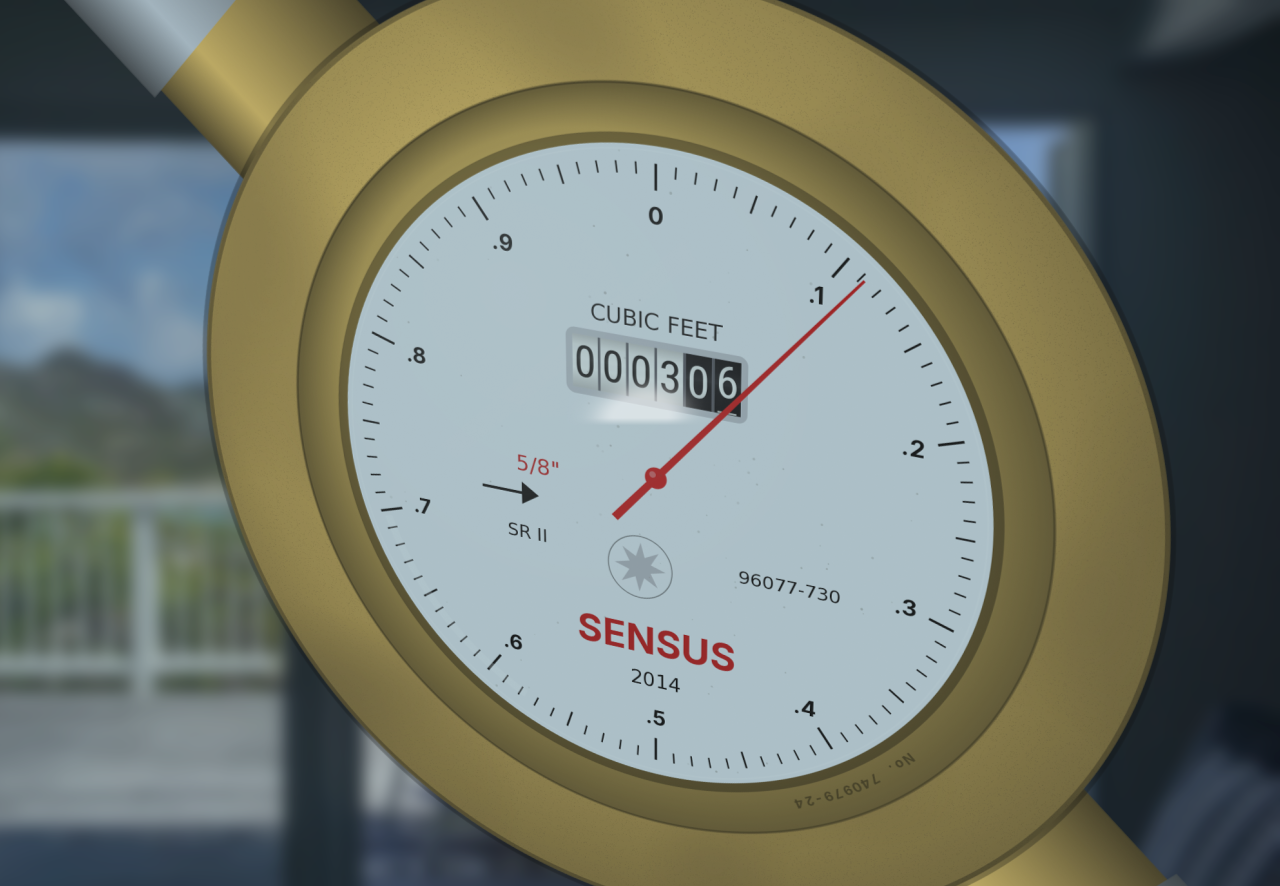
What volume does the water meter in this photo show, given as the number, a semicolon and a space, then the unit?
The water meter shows 306.11; ft³
